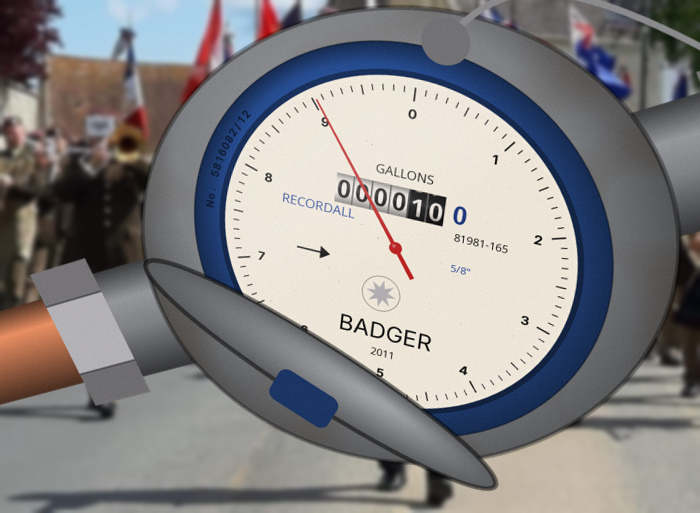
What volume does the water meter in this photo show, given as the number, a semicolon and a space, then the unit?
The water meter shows 99.0; gal
